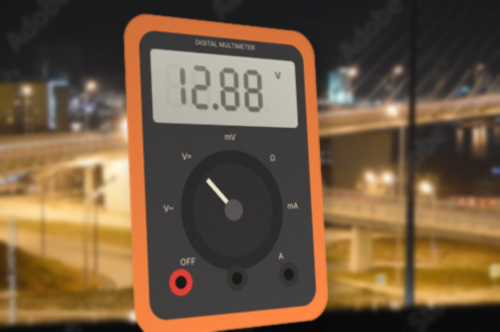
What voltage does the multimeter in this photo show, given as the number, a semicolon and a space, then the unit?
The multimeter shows 12.88; V
